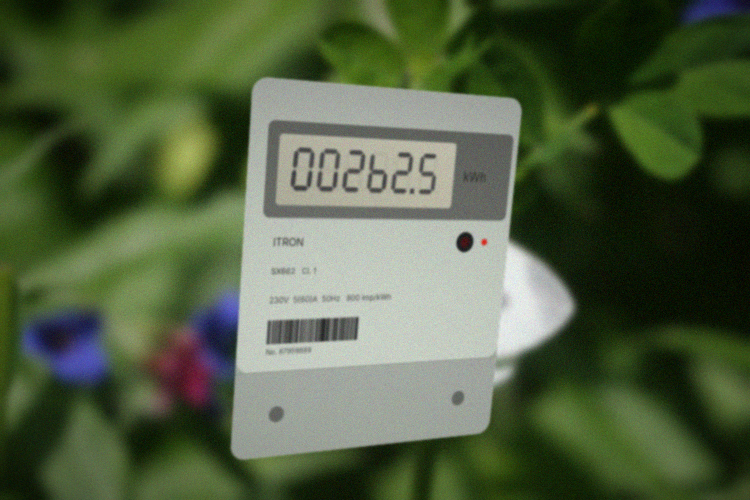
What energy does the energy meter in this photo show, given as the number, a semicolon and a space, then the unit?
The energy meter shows 262.5; kWh
